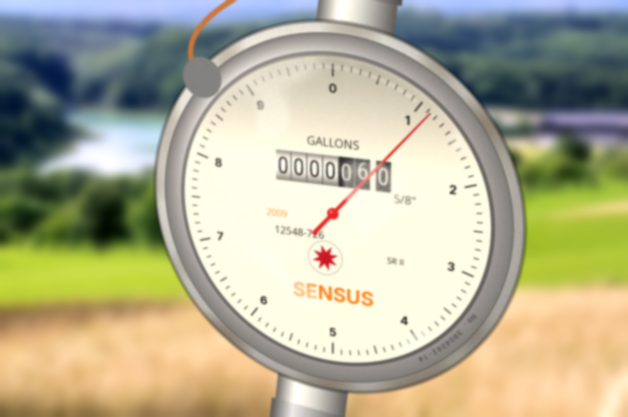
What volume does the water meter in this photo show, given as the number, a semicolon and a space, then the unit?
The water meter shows 61.1; gal
